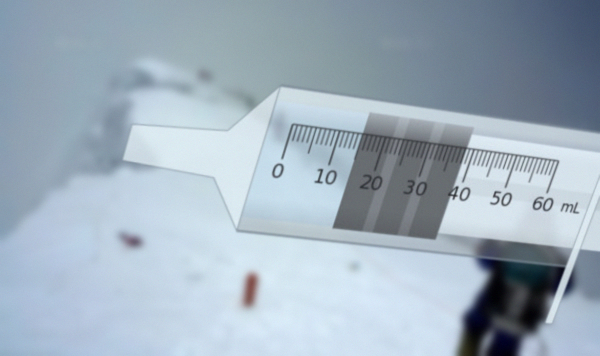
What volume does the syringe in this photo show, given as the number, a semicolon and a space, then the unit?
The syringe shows 15; mL
